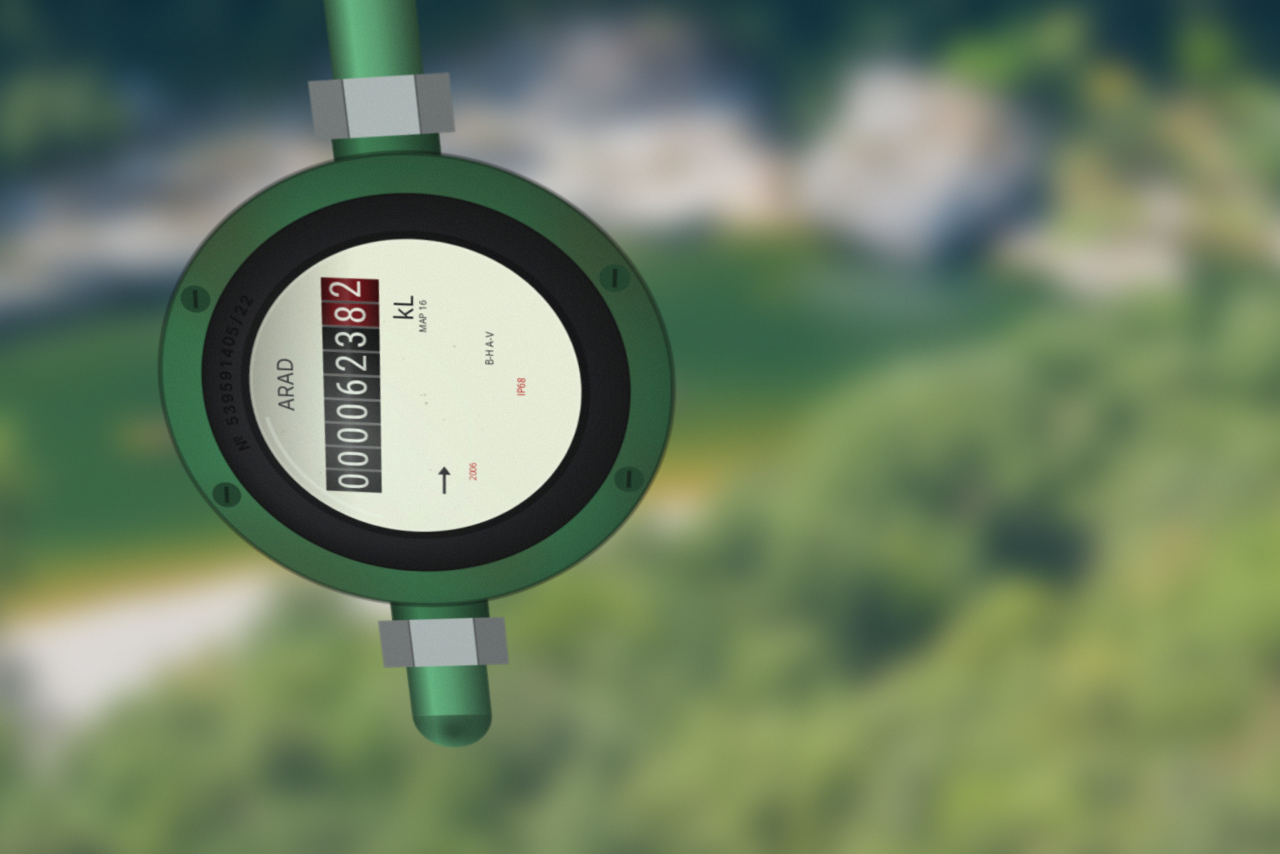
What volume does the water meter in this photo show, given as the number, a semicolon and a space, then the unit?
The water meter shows 623.82; kL
